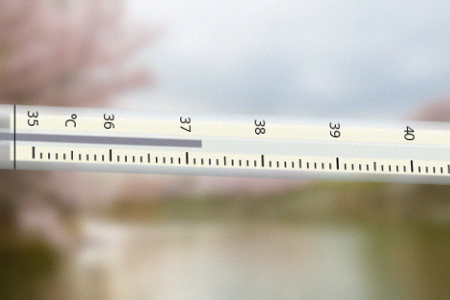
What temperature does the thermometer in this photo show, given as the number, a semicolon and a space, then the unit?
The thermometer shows 37.2; °C
